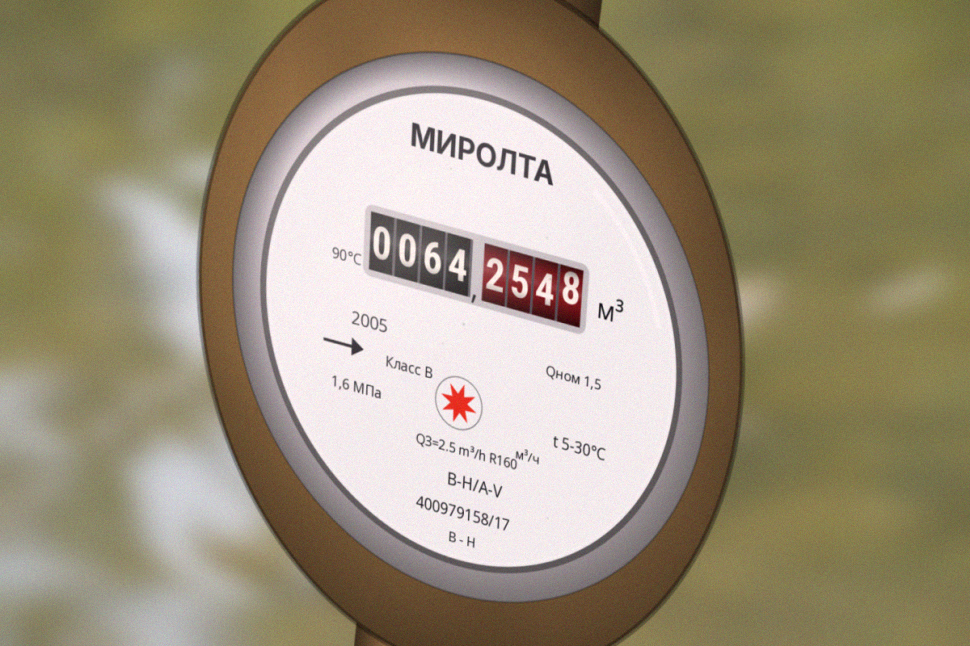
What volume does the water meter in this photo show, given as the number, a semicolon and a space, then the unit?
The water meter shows 64.2548; m³
